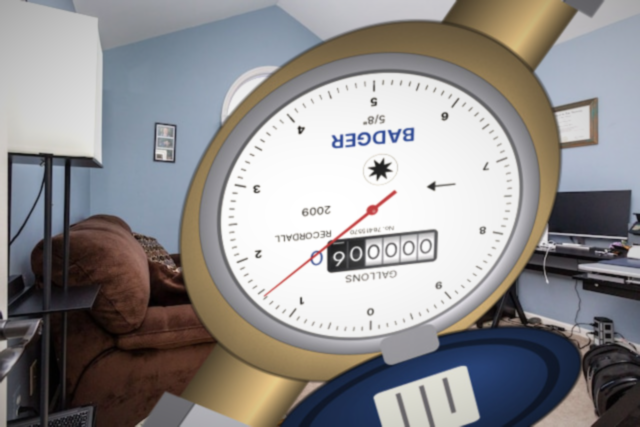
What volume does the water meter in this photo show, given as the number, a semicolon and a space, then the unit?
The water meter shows 61.4; gal
